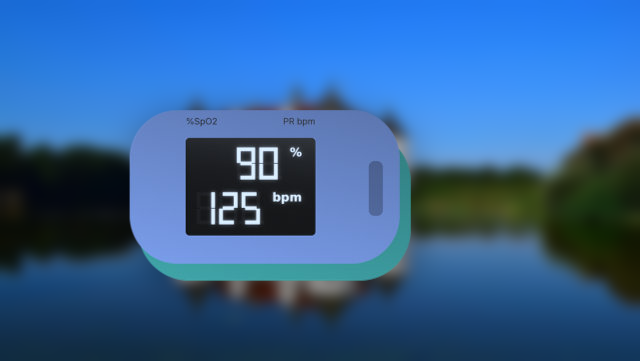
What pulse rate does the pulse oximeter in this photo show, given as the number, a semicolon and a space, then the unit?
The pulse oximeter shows 125; bpm
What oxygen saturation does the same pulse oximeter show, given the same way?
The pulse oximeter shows 90; %
